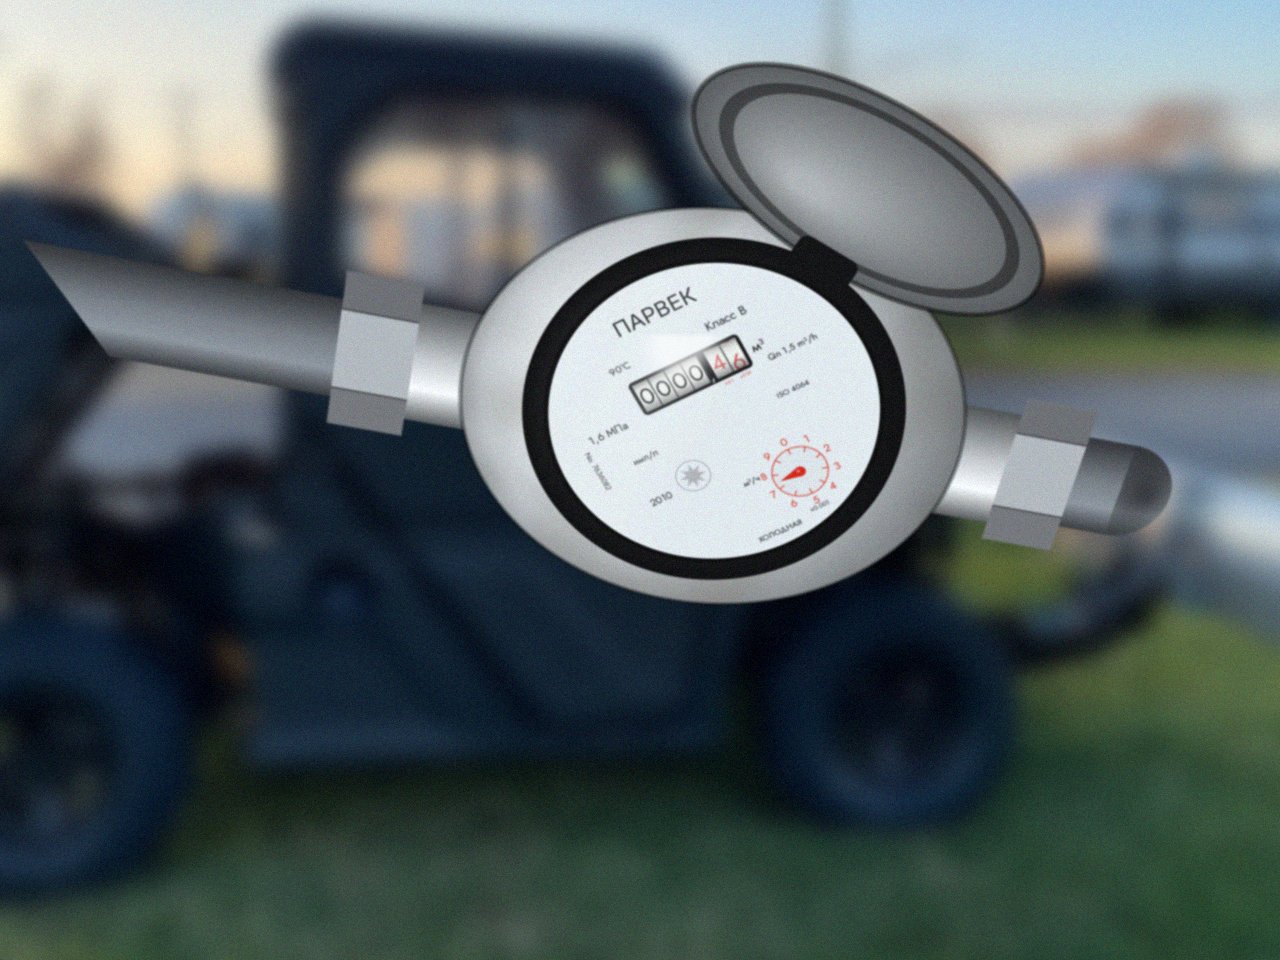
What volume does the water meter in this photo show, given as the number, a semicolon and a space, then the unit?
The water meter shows 0.457; m³
